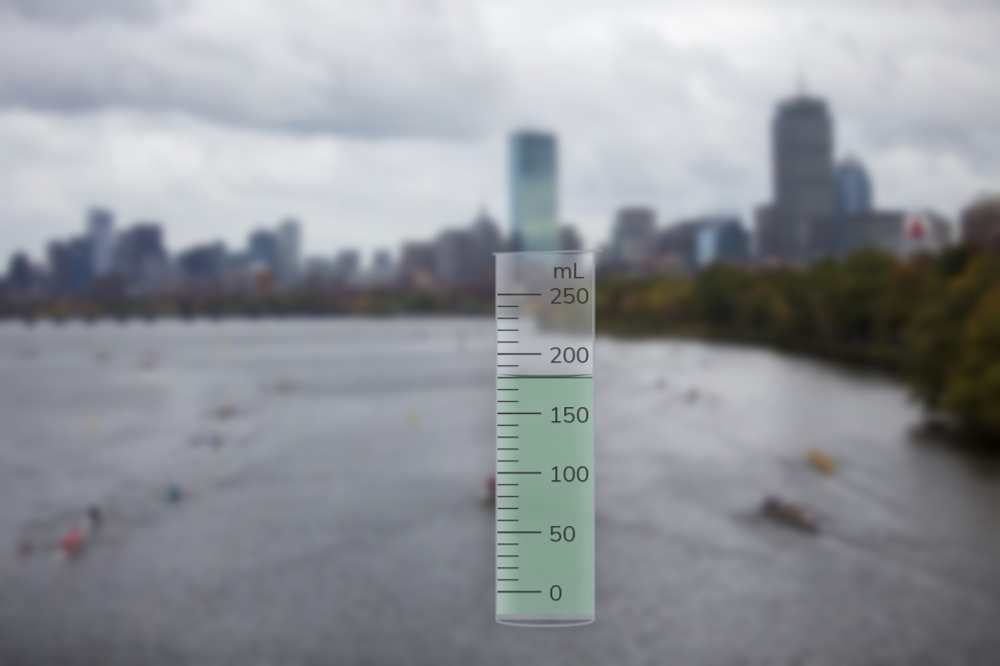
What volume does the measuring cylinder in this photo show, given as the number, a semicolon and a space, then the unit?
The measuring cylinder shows 180; mL
